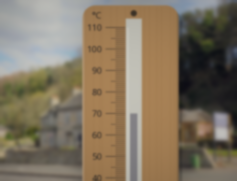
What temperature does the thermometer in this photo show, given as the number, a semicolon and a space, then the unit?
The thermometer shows 70; °C
